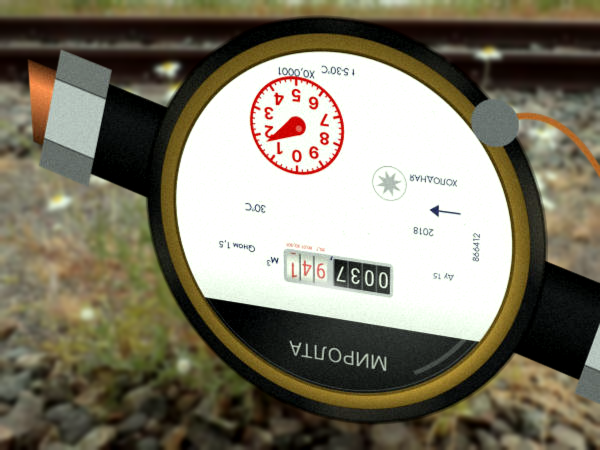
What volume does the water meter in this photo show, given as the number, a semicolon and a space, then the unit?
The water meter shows 37.9411; m³
